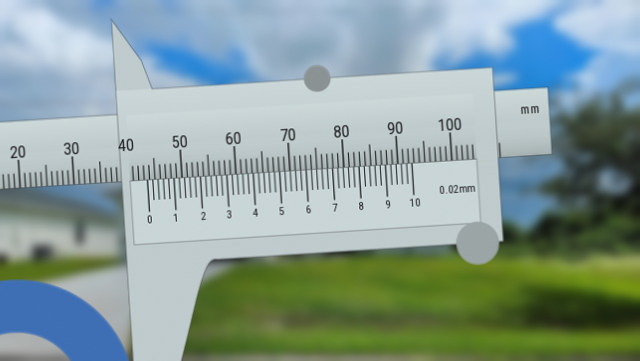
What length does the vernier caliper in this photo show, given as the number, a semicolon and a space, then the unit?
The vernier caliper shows 43.6; mm
